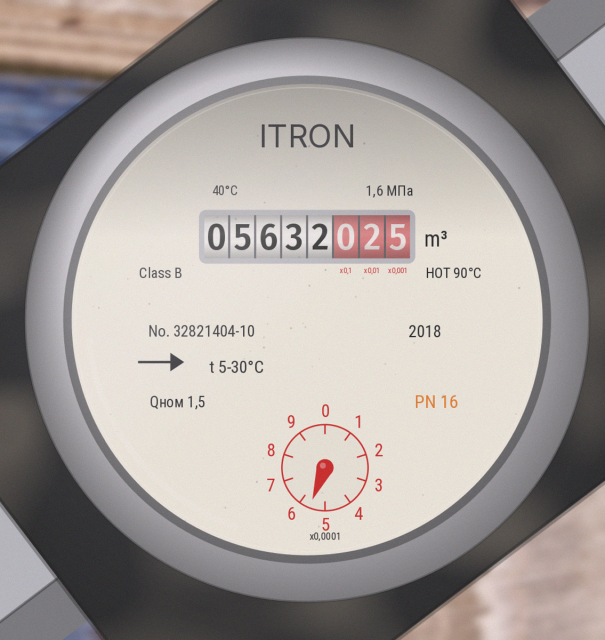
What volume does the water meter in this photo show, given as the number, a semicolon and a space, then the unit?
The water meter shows 5632.0255; m³
